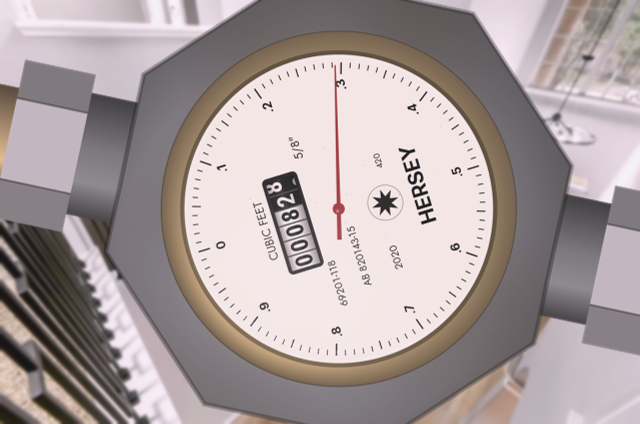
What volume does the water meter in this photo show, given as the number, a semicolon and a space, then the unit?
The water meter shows 828.29; ft³
